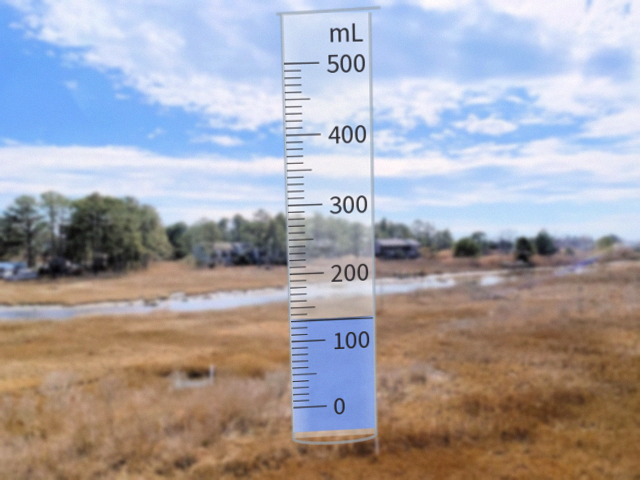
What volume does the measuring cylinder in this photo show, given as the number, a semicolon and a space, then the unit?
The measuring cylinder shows 130; mL
